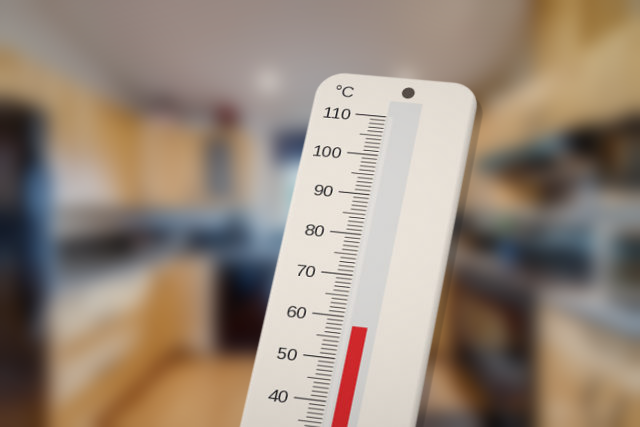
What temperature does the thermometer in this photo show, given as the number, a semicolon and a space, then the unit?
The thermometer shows 58; °C
